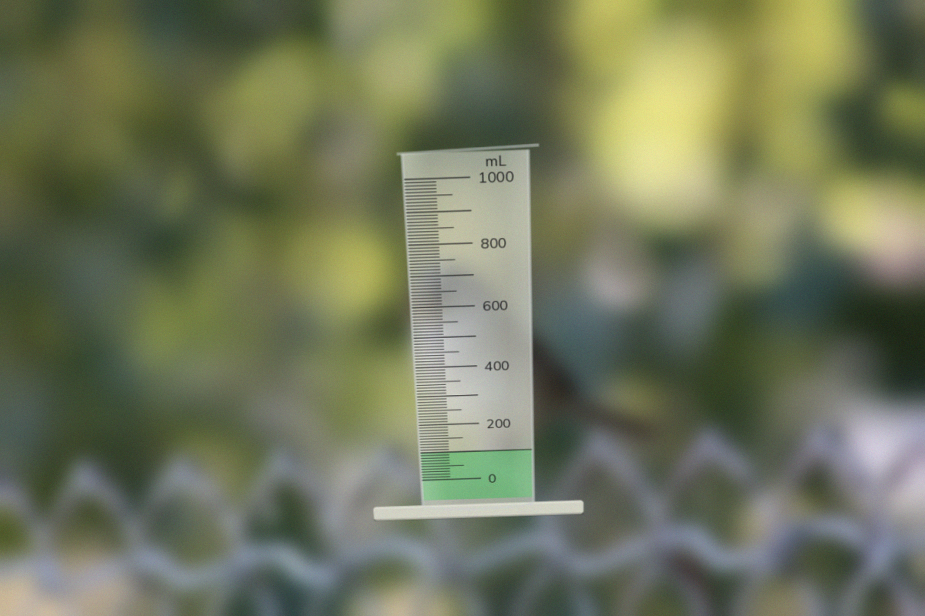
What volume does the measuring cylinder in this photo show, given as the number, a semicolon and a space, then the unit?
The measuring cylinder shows 100; mL
